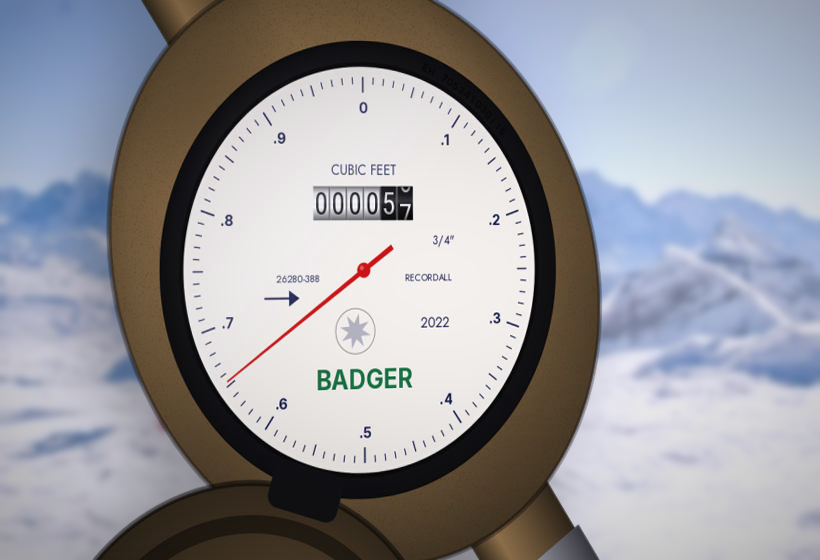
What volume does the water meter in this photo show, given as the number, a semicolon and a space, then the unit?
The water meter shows 56.65; ft³
